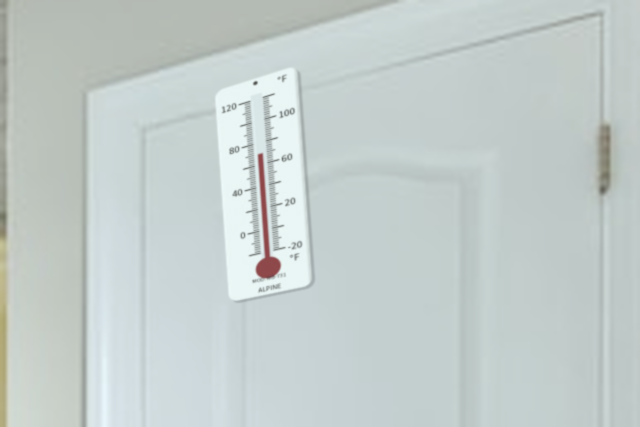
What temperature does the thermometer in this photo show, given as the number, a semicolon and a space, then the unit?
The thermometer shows 70; °F
